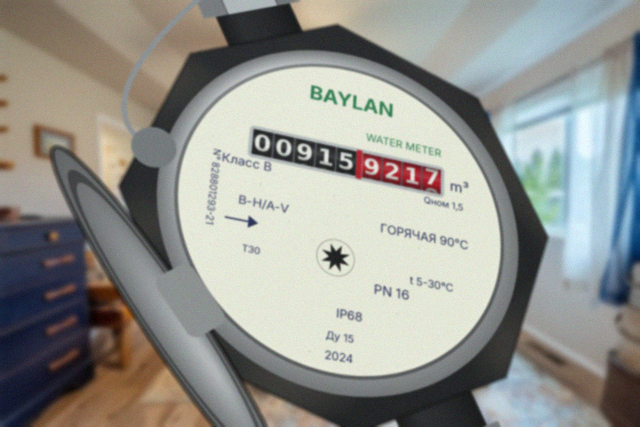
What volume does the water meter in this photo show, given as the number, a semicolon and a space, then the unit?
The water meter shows 915.9217; m³
